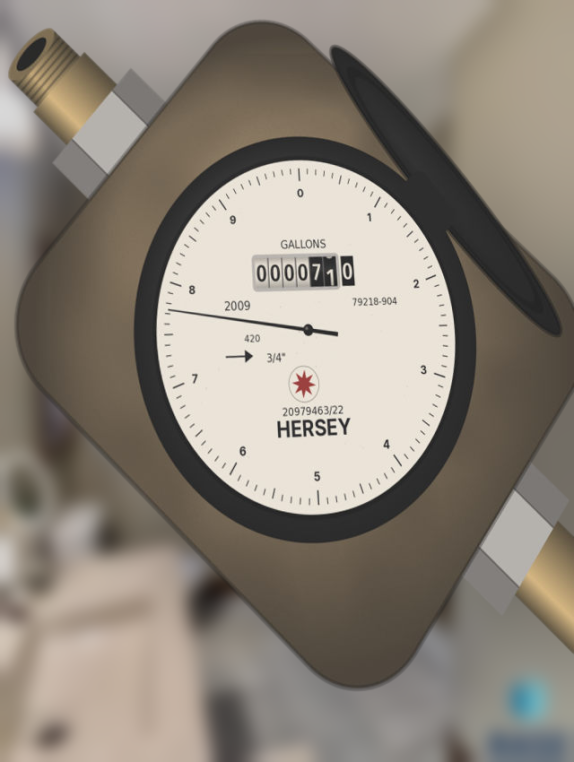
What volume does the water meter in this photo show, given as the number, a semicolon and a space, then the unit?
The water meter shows 707.7; gal
